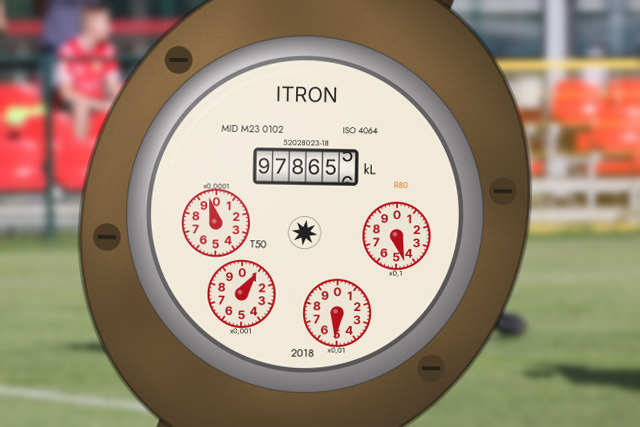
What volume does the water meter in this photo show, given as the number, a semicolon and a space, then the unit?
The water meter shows 978655.4509; kL
